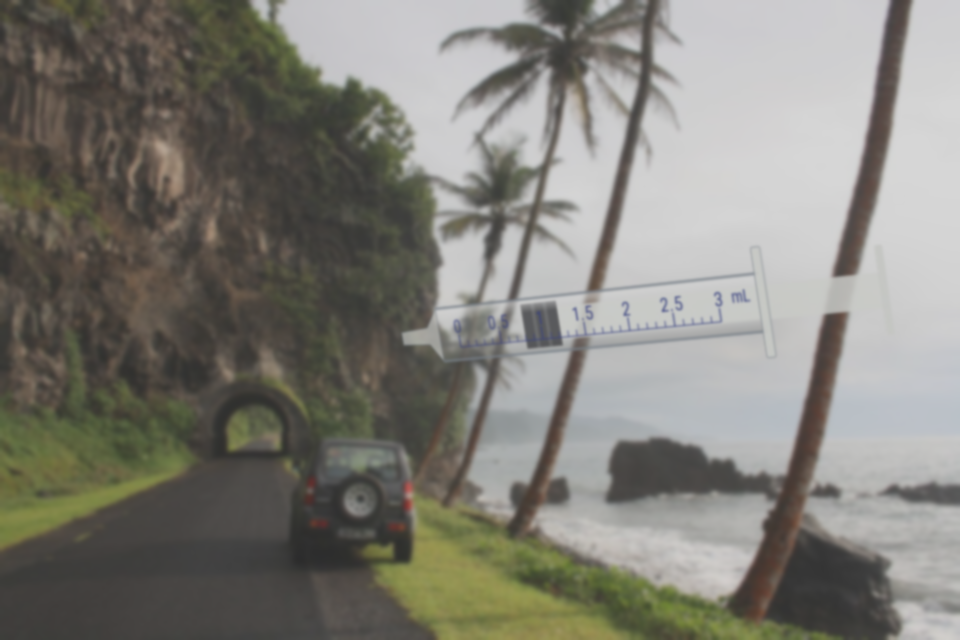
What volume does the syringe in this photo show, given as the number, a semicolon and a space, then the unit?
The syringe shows 0.8; mL
